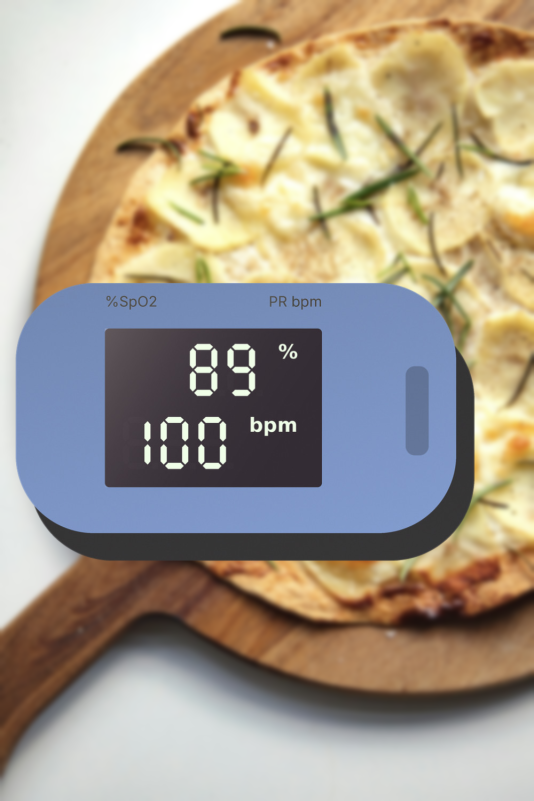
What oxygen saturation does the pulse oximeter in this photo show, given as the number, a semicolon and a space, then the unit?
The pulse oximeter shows 89; %
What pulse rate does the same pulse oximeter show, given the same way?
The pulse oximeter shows 100; bpm
